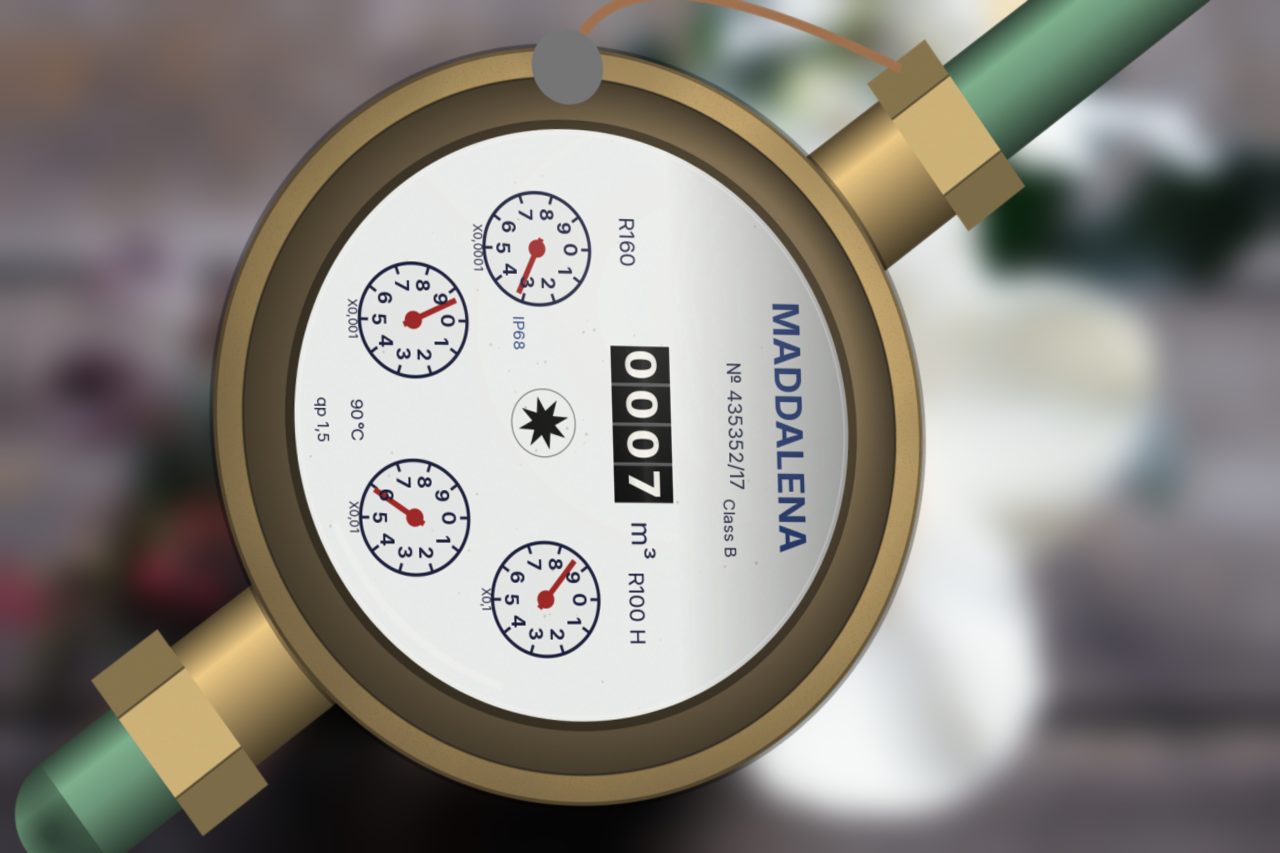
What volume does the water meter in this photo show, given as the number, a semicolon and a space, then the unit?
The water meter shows 7.8593; m³
